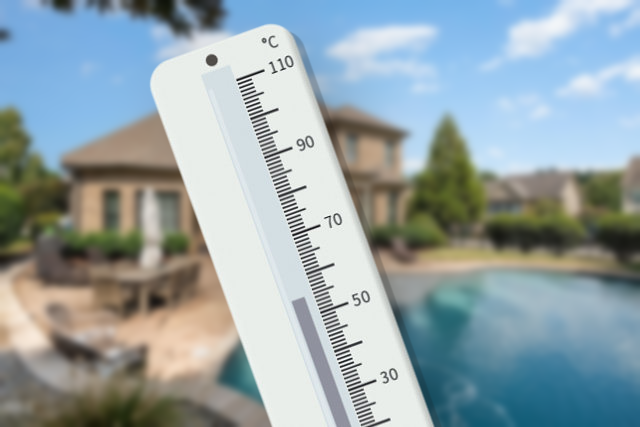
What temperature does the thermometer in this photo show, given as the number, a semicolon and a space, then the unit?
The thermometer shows 55; °C
